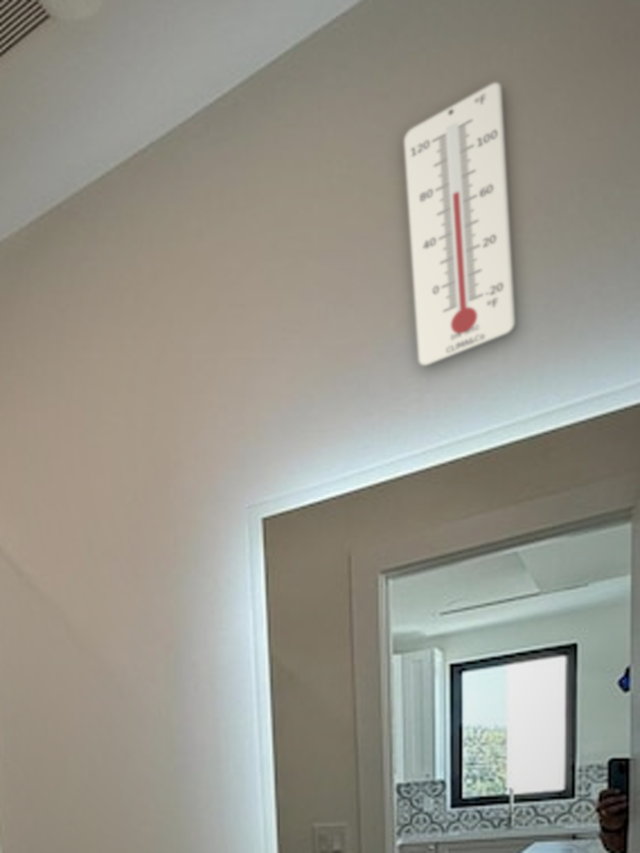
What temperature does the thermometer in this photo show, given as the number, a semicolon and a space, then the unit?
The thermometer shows 70; °F
